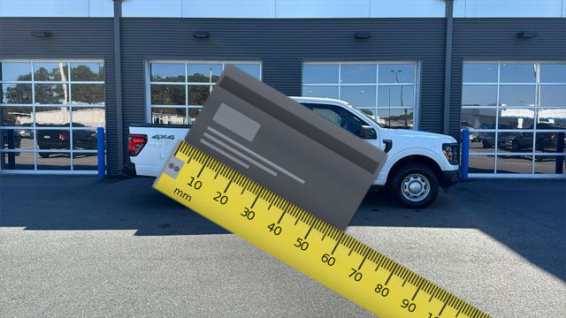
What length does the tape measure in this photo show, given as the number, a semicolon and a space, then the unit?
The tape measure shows 60; mm
